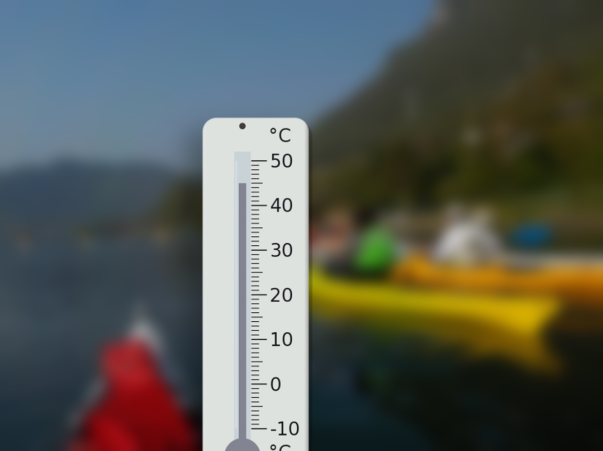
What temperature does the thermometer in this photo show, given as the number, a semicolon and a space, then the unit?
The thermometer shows 45; °C
